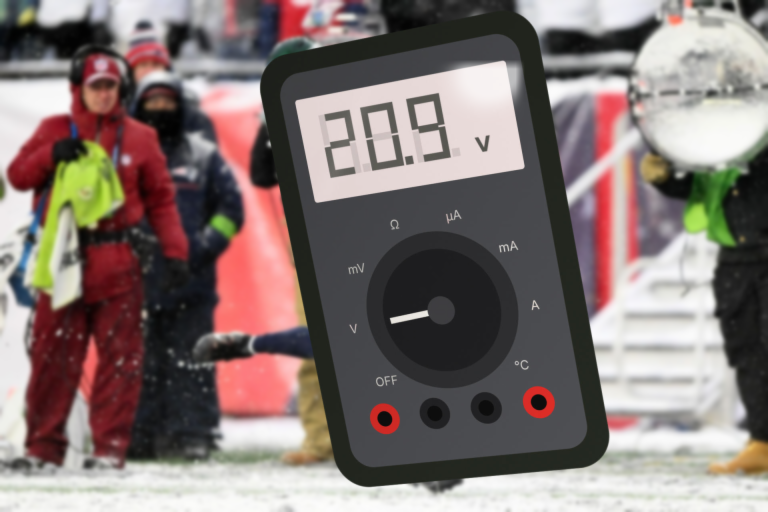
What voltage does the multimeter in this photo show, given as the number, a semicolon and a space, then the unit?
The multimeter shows 20.9; V
